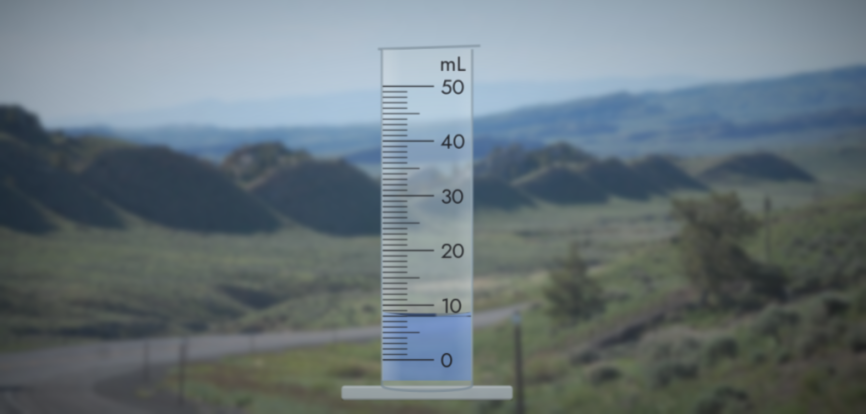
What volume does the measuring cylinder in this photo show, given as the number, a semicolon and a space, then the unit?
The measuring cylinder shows 8; mL
